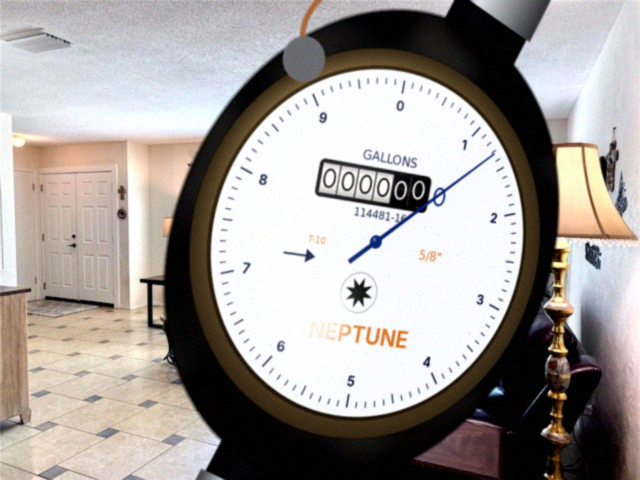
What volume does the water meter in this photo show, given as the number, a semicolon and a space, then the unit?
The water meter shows 1.3; gal
